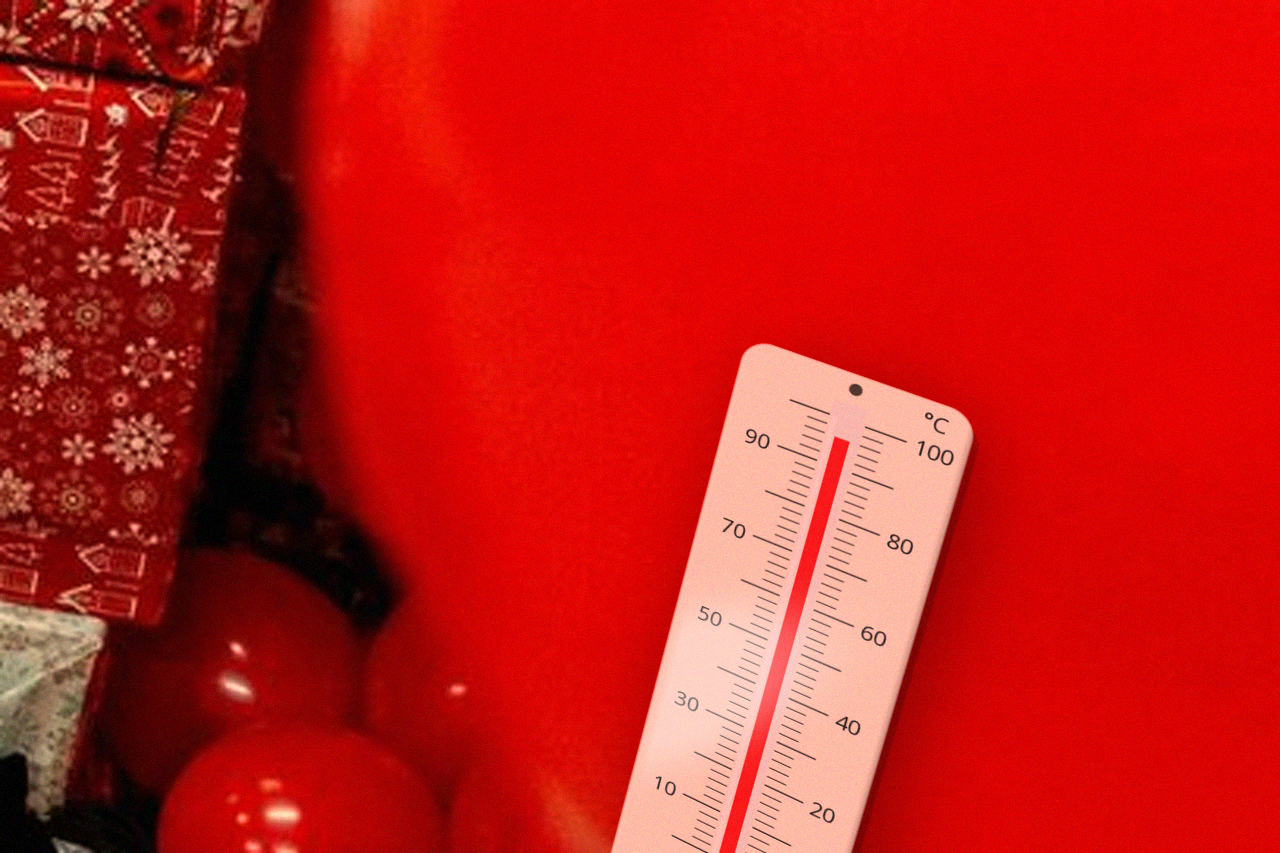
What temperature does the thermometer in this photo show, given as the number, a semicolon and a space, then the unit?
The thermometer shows 96; °C
